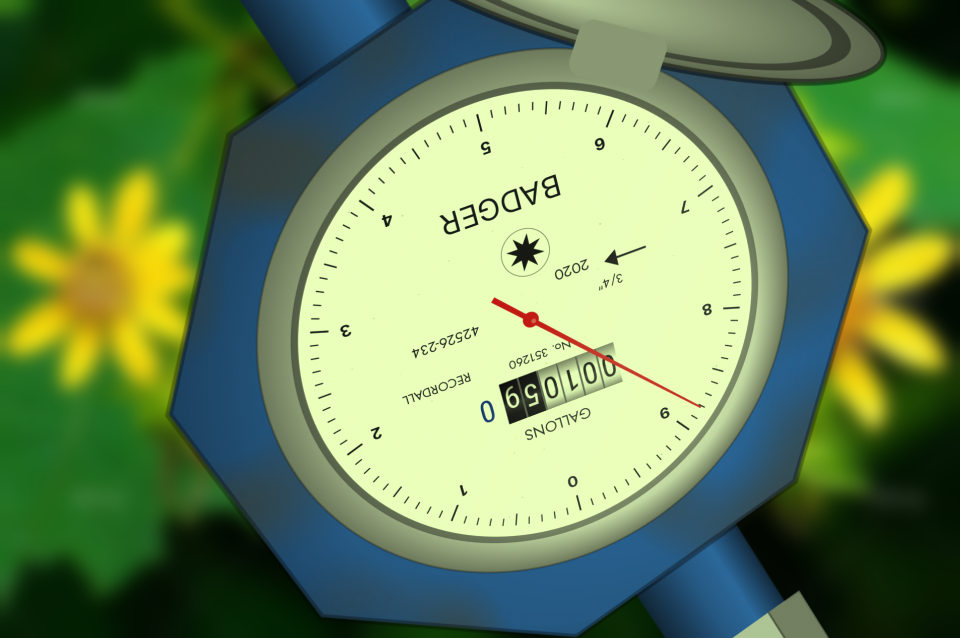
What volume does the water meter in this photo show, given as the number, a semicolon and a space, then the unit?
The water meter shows 10588.8; gal
